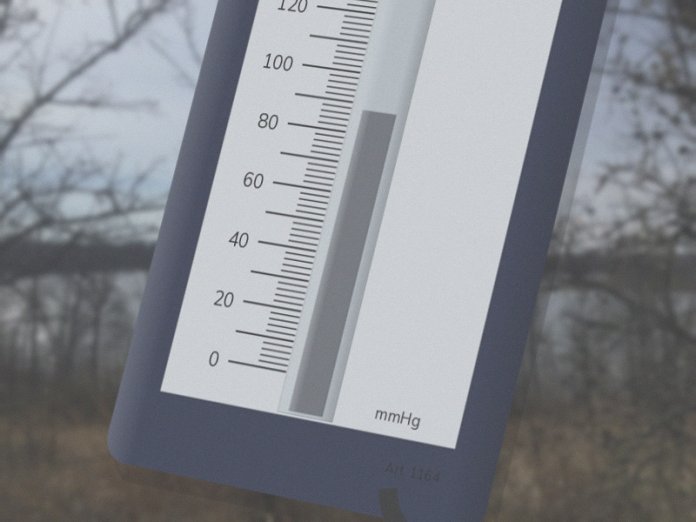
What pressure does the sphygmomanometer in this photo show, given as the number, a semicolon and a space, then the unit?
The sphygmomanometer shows 88; mmHg
